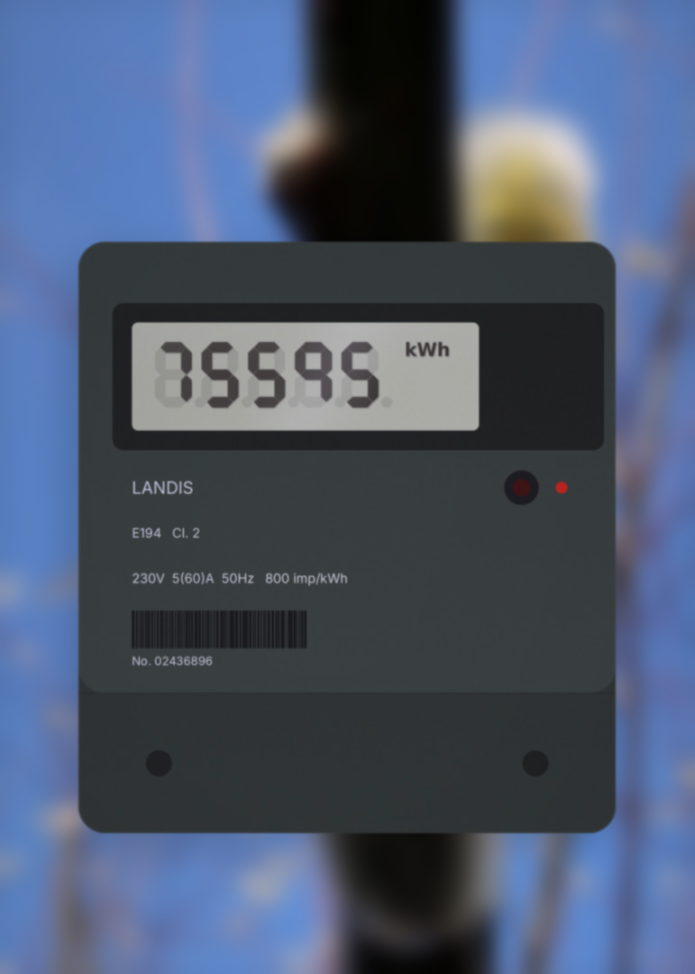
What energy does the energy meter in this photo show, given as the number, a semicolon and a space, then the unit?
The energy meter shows 75595; kWh
